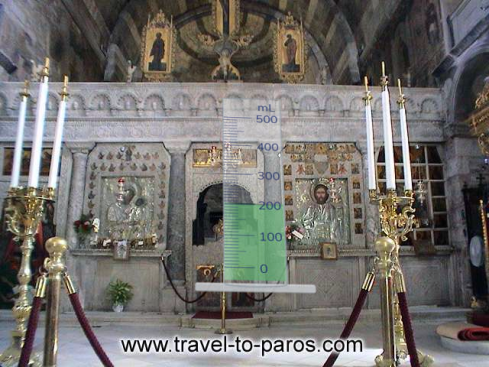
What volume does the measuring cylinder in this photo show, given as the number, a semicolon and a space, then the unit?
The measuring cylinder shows 200; mL
